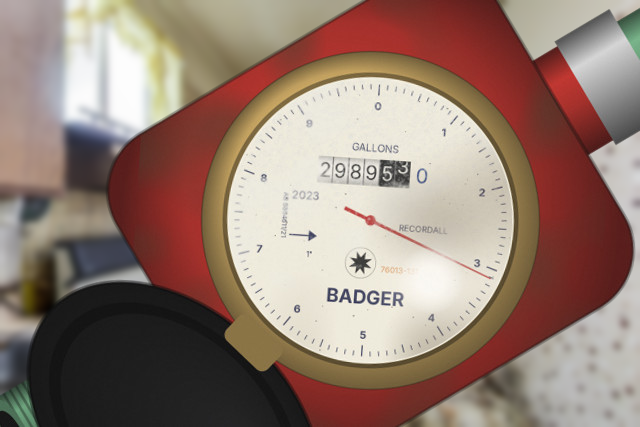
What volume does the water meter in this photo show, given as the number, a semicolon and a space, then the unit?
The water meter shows 2989533.1; gal
